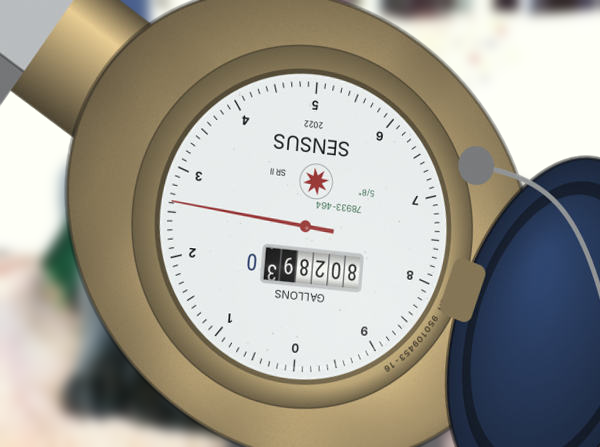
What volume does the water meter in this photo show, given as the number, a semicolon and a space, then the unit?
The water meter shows 8028932.6; gal
